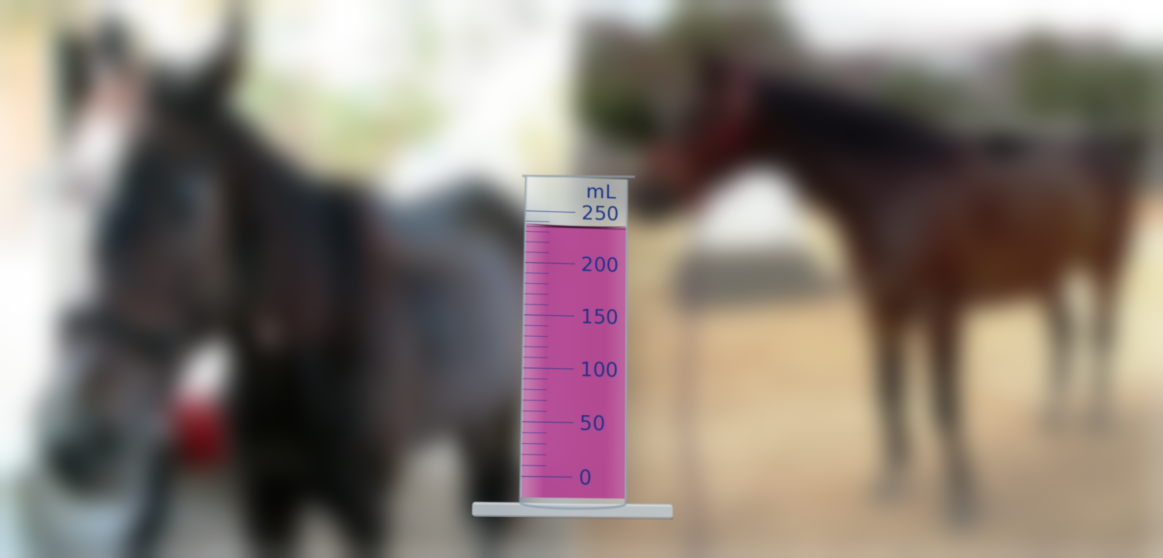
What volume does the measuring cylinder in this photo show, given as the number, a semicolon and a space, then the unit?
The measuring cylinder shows 235; mL
